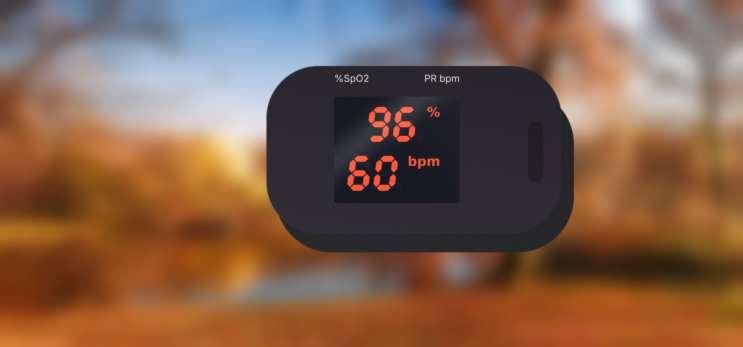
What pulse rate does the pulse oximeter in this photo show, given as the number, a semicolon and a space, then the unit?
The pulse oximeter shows 60; bpm
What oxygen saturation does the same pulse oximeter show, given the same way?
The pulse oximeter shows 96; %
